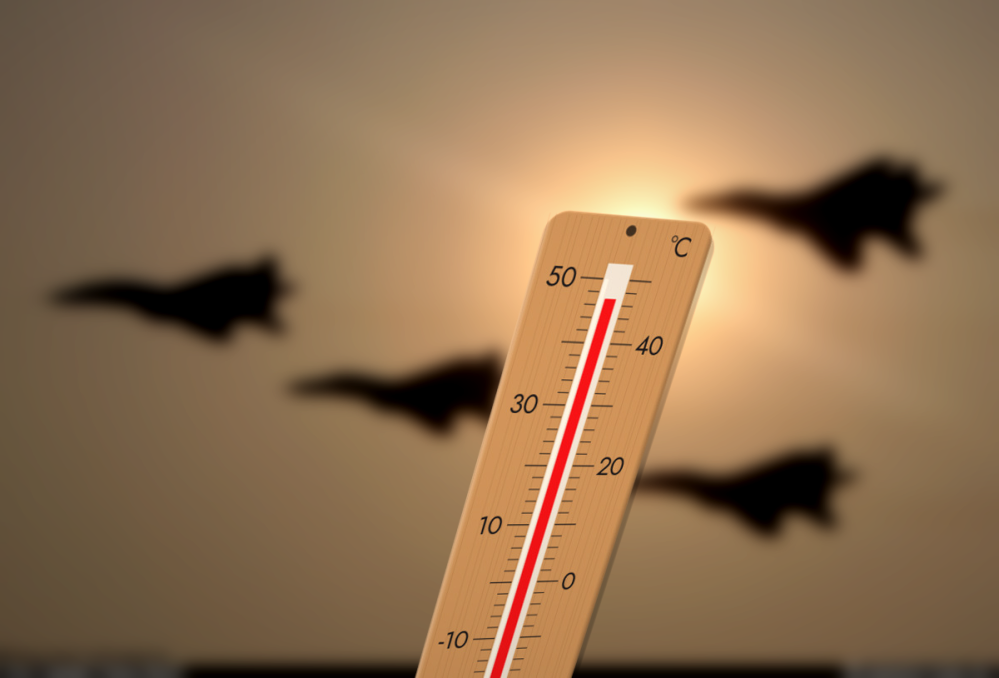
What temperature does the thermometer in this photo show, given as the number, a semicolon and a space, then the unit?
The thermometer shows 47; °C
